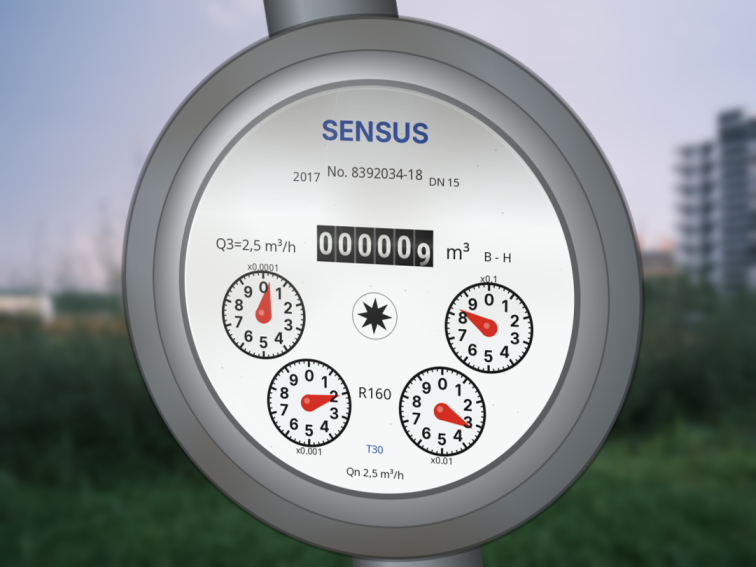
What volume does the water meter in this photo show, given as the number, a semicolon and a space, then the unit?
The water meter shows 8.8320; m³
